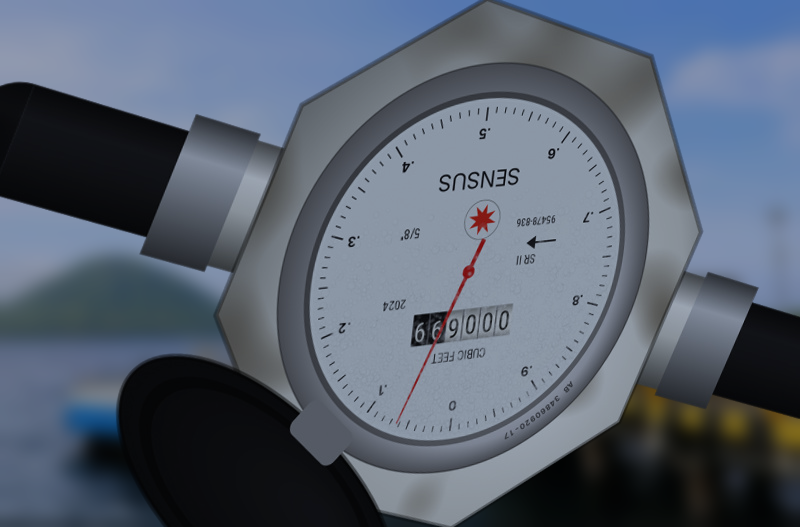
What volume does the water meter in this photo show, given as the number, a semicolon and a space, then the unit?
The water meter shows 699.06; ft³
